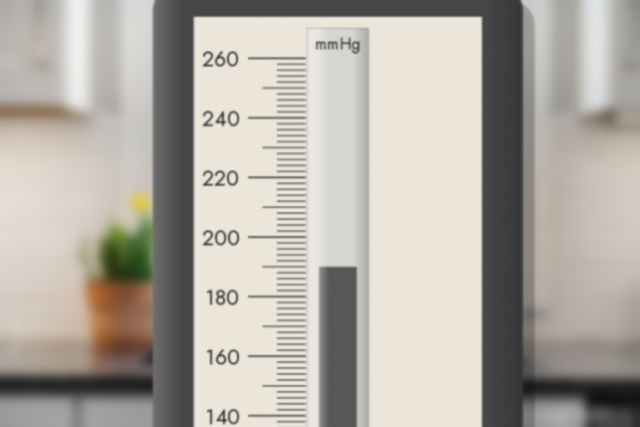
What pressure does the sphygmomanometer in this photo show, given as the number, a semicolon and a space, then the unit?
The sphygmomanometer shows 190; mmHg
